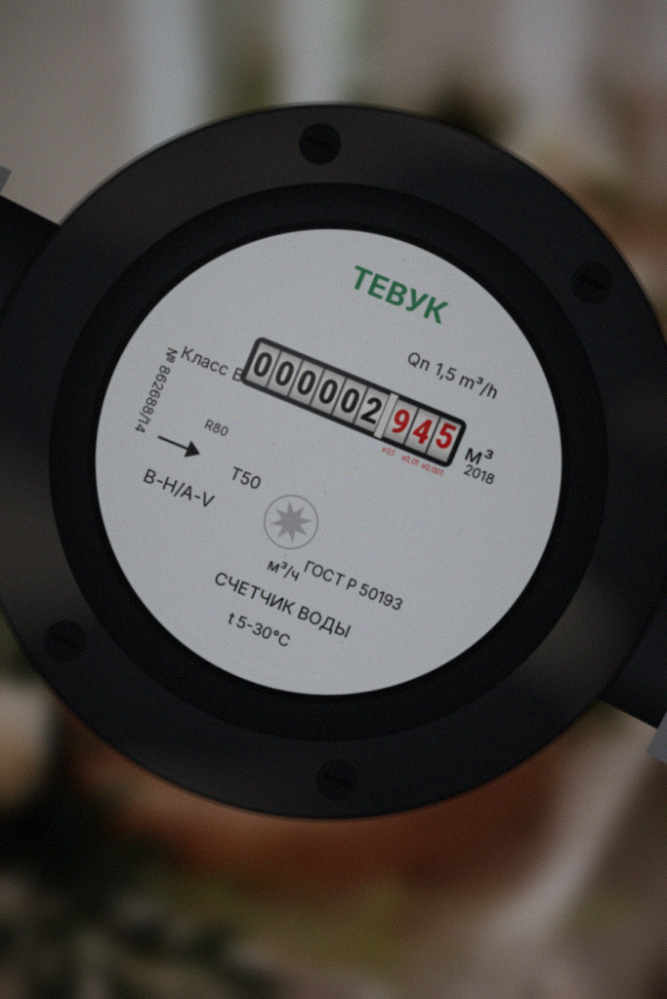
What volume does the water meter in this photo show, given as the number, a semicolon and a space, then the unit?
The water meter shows 2.945; m³
